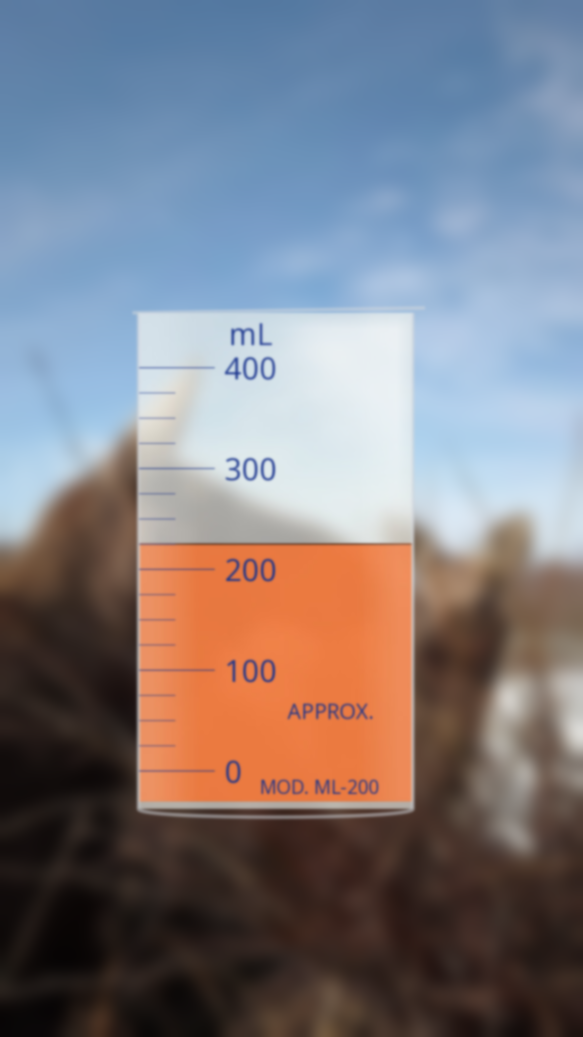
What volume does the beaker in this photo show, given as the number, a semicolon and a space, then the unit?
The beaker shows 225; mL
